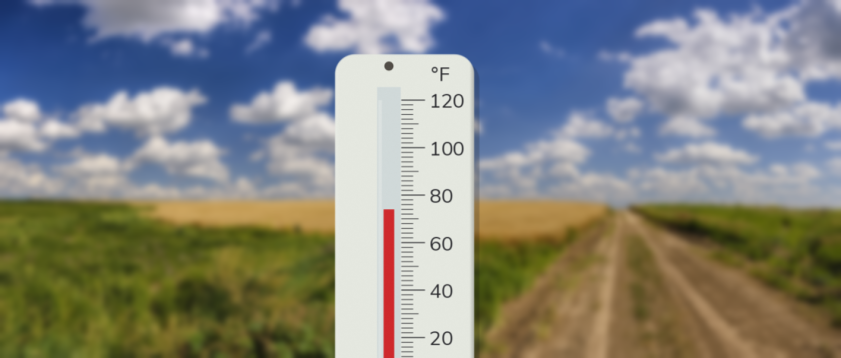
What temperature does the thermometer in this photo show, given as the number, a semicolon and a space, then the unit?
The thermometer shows 74; °F
